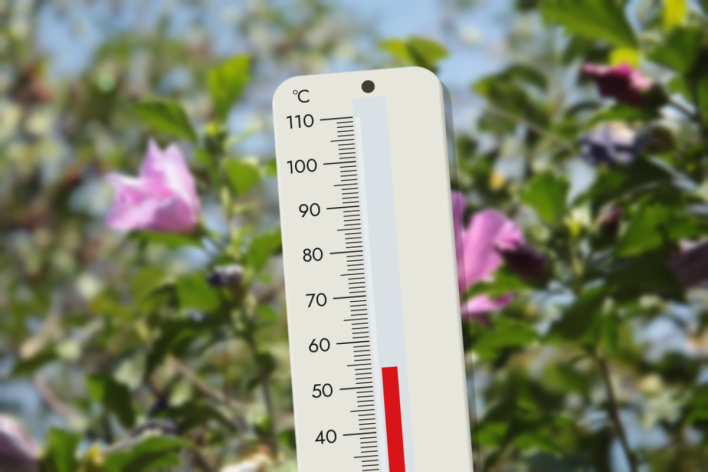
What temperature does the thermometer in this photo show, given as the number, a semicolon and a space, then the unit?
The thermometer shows 54; °C
